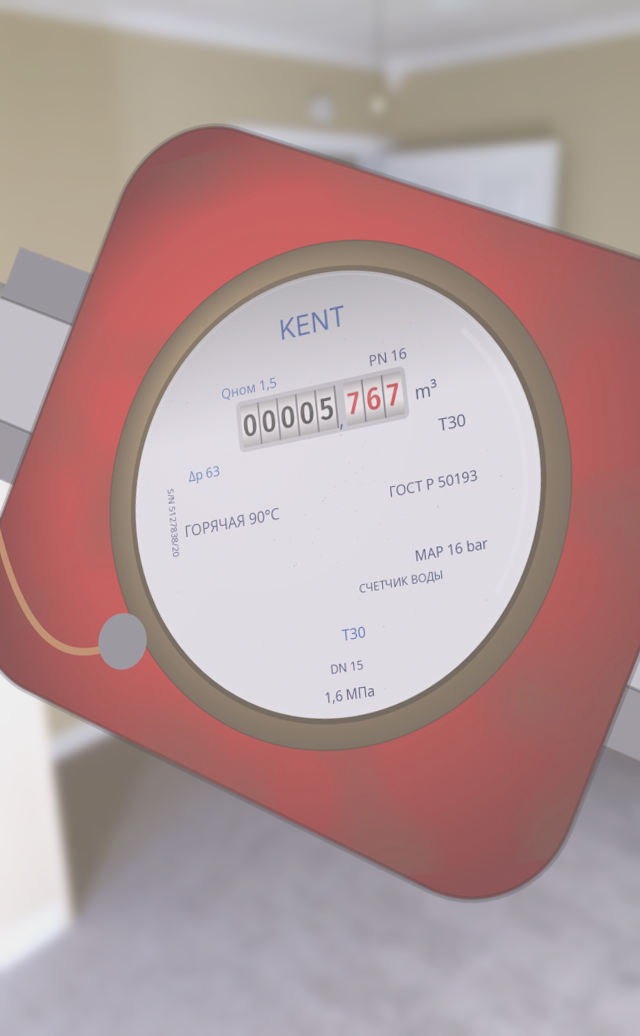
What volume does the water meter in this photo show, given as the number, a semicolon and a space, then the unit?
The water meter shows 5.767; m³
